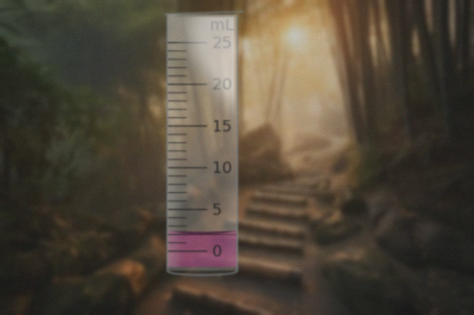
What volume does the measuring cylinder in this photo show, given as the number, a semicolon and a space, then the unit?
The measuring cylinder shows 2; mL
